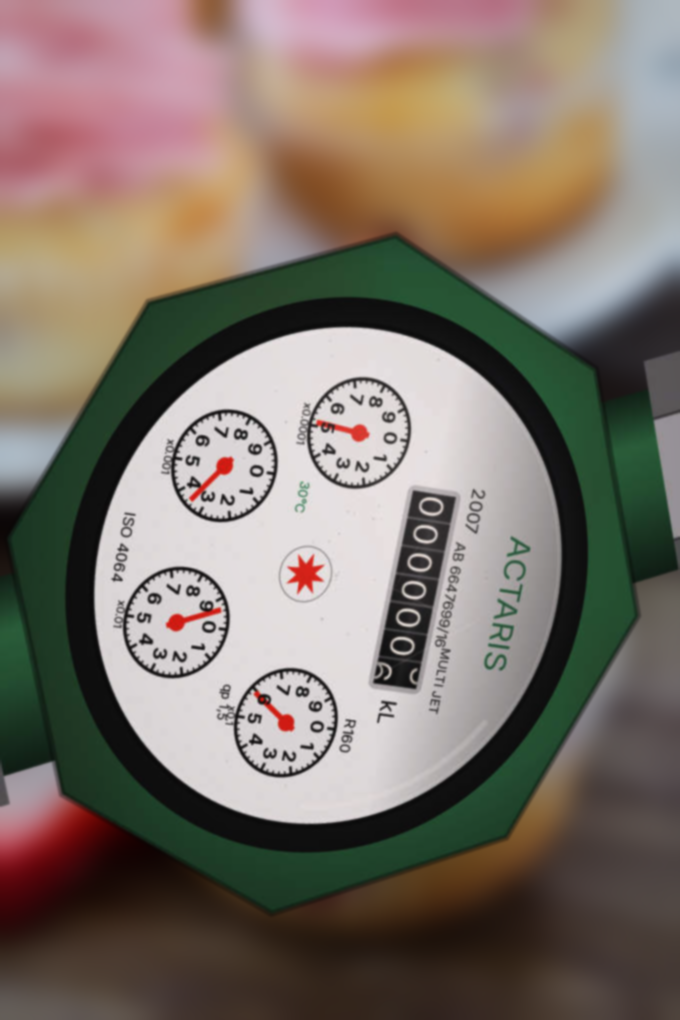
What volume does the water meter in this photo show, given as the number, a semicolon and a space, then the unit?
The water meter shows 5.5935; kL
